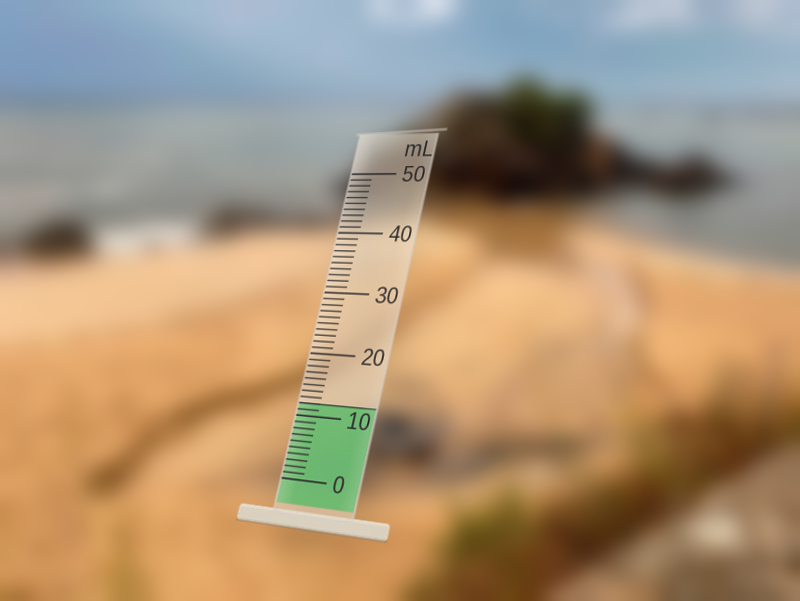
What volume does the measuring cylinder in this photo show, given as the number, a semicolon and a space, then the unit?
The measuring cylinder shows 12; mL
